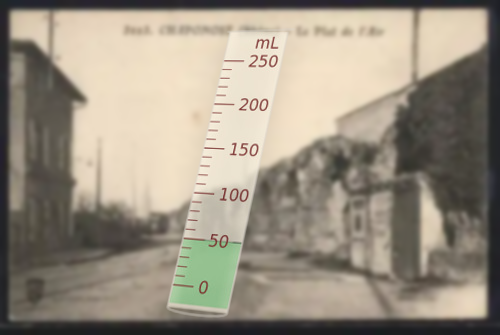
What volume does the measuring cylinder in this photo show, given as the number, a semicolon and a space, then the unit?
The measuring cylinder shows 50; mL
